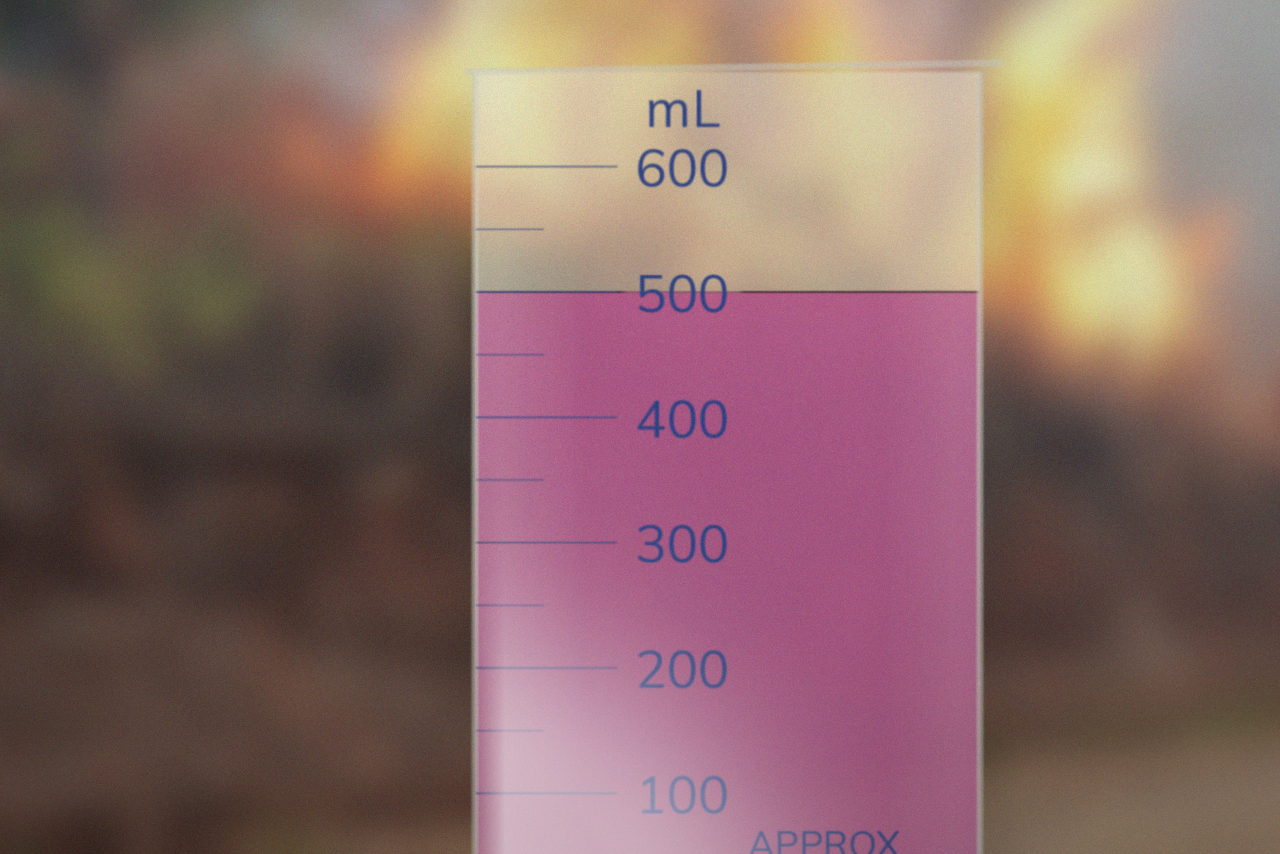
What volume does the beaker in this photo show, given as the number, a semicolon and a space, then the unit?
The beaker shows 500; mL
